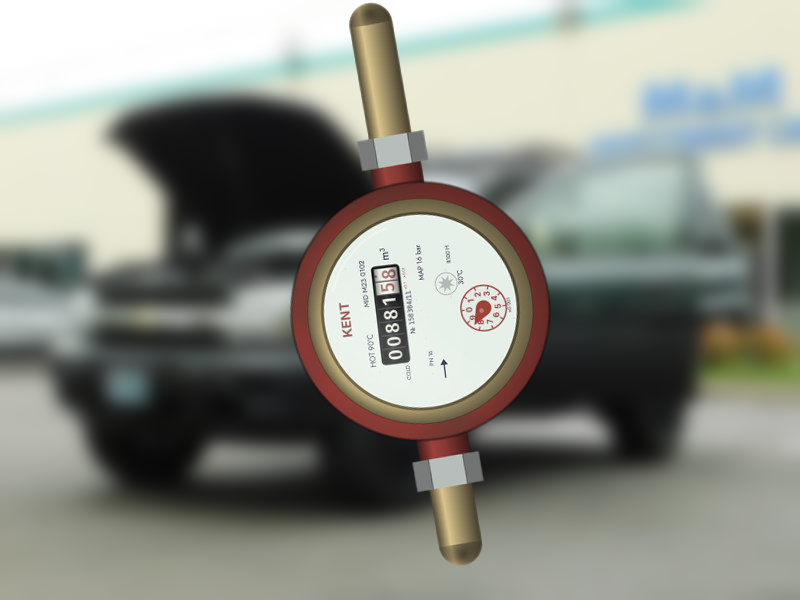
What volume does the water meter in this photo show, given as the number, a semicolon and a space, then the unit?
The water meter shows 881.578; m³
